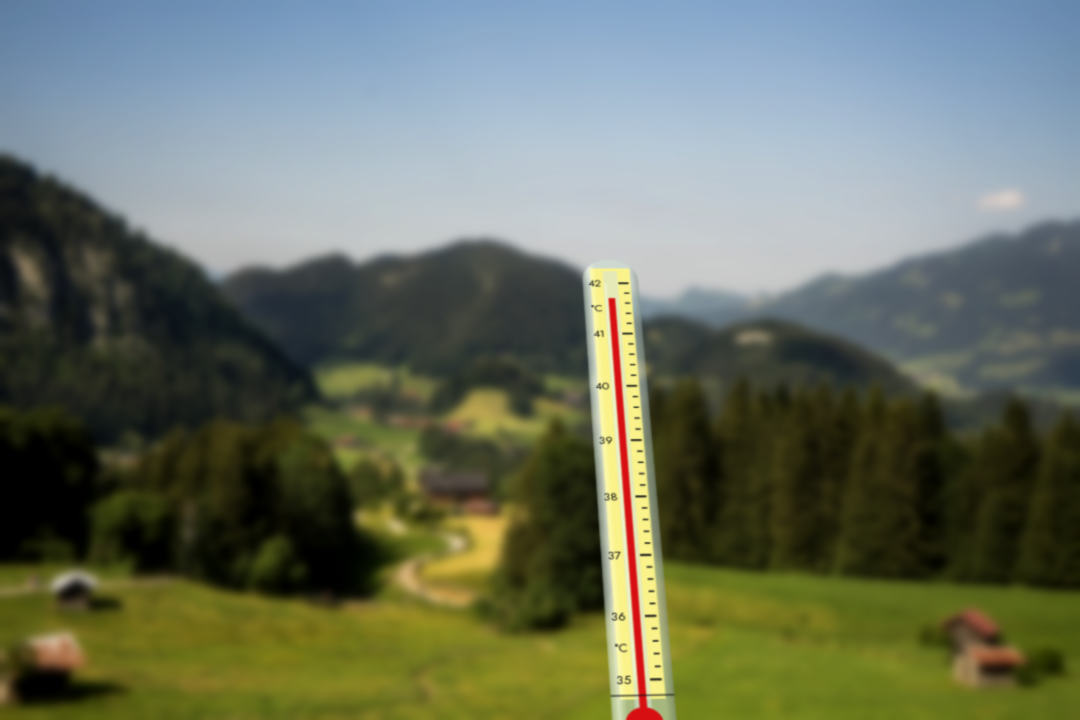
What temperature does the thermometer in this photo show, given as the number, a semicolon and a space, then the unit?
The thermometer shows 41.7; °C
